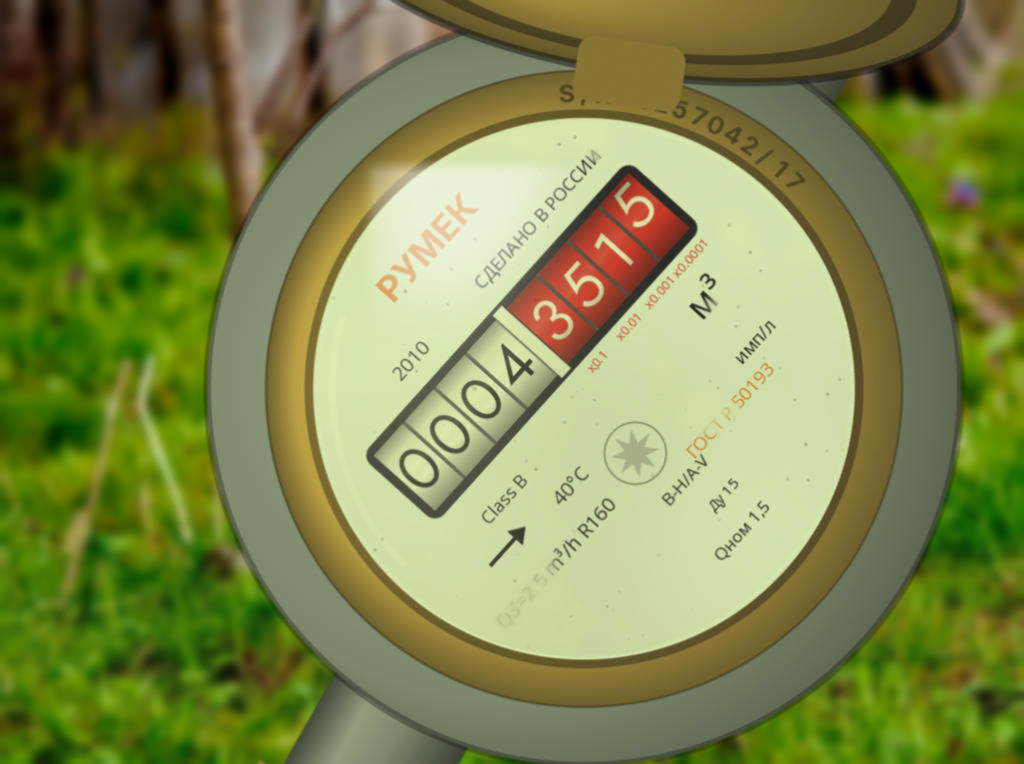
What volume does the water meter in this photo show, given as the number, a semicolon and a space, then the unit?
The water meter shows 4.3515; m³
